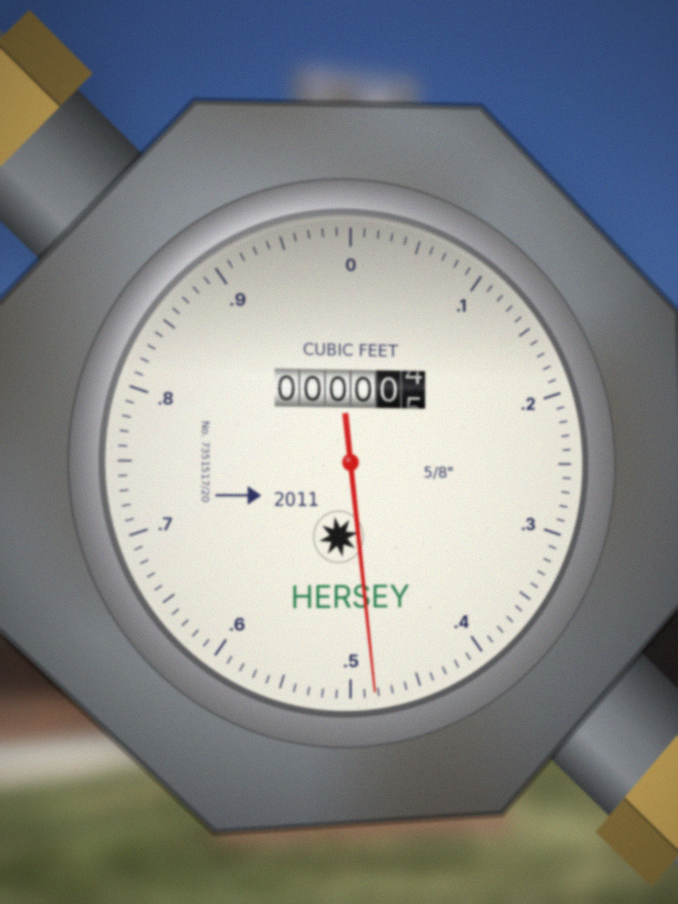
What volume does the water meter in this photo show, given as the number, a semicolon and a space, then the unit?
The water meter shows 4.48; ft³
